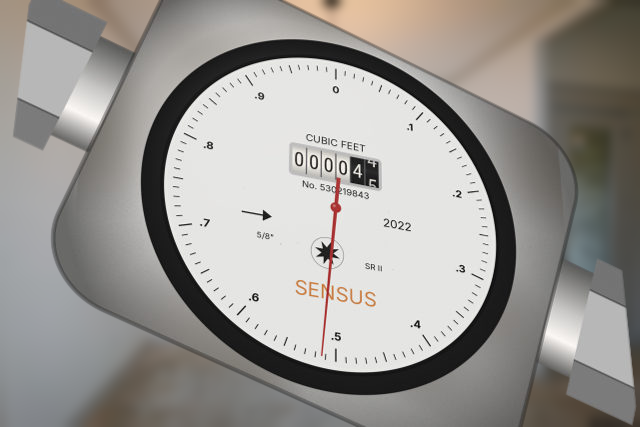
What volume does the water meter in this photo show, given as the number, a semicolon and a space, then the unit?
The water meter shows 44.51; ft³
